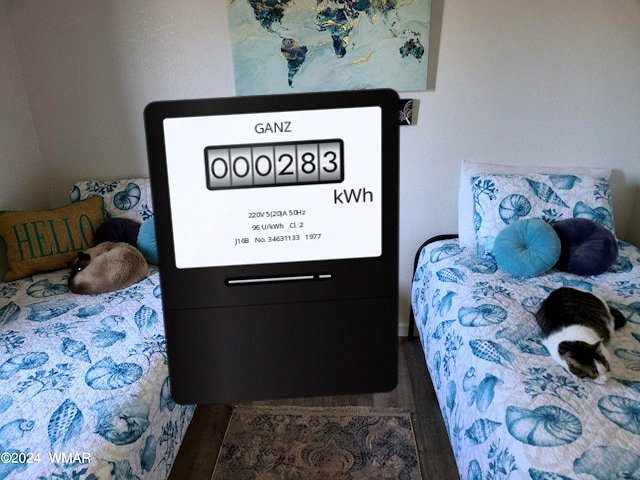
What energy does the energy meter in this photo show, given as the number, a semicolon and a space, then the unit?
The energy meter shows 283; kWh
